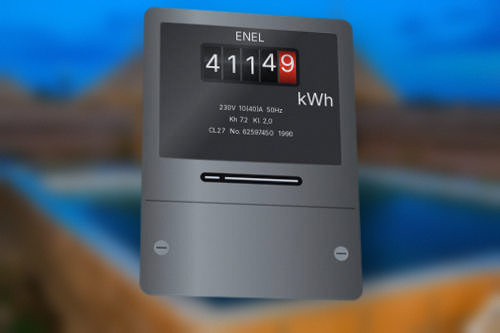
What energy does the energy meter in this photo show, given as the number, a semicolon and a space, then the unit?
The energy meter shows 4114.9; kWh
